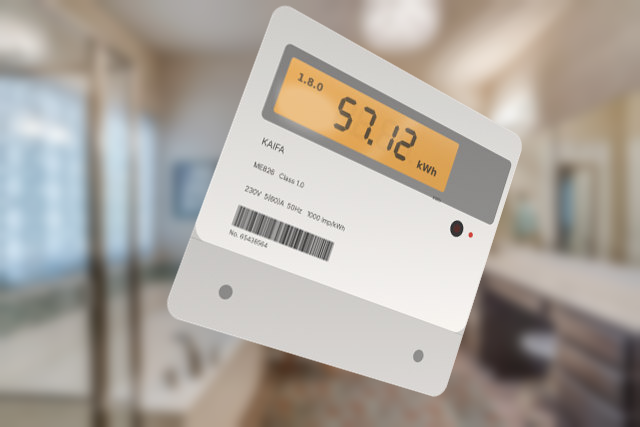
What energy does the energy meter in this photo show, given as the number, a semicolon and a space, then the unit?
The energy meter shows 57.12; kWh
